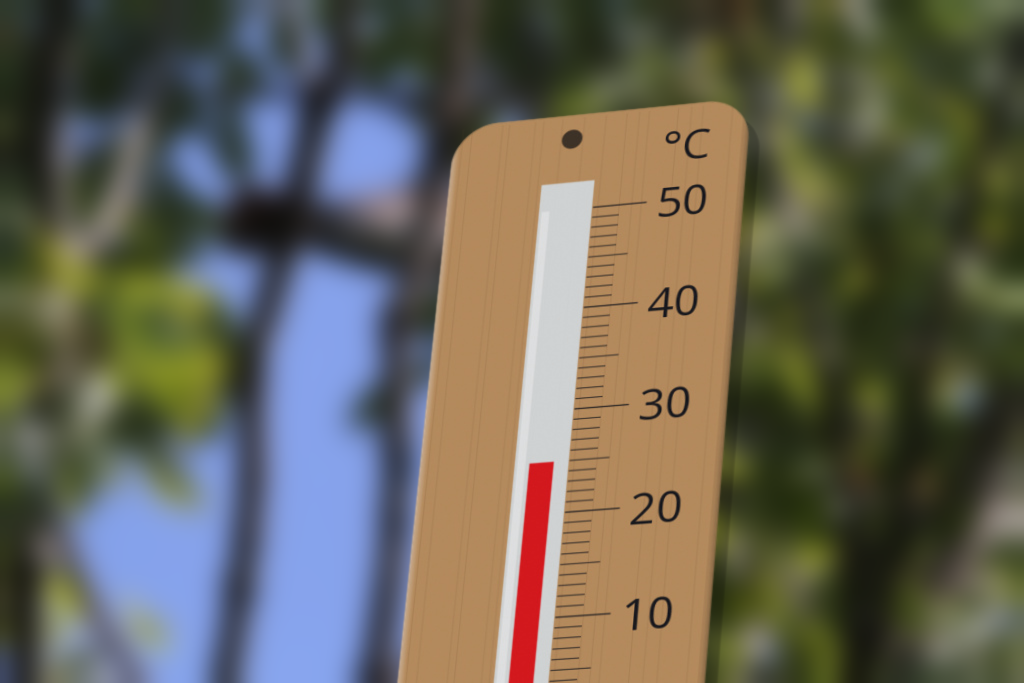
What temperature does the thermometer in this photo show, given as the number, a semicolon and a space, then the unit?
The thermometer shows 25; °C
